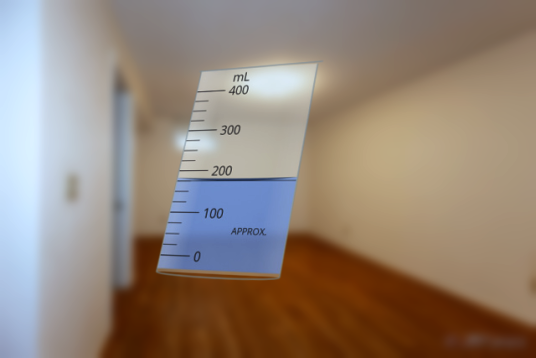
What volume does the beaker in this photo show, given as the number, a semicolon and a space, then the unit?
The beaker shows 175; mL
